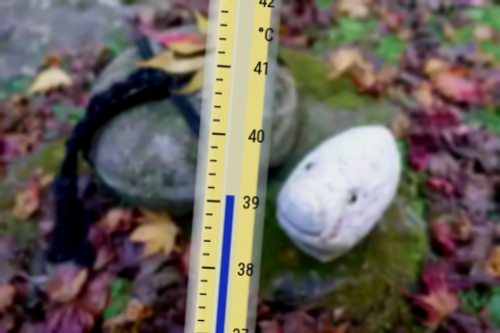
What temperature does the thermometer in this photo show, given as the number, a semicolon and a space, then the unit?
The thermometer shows 39.1; °C
